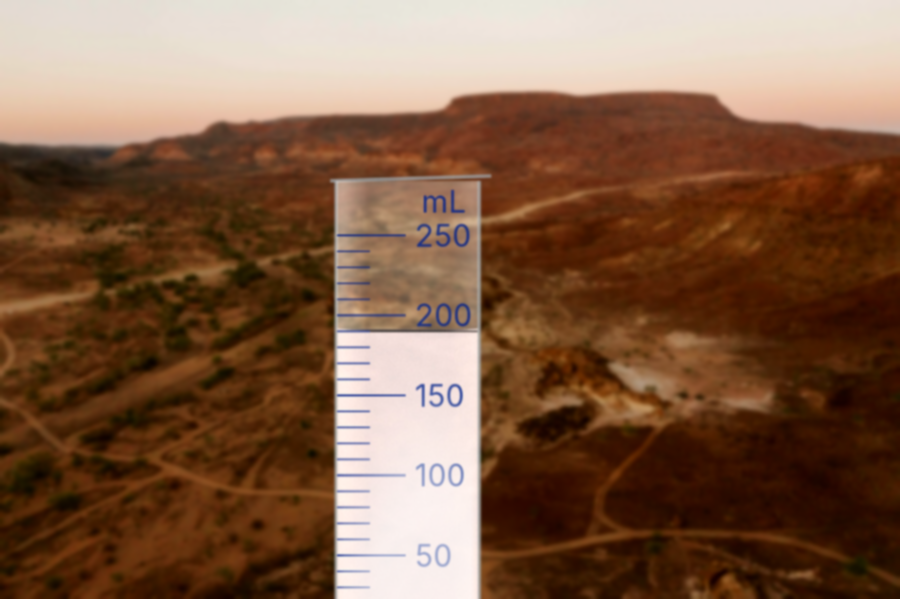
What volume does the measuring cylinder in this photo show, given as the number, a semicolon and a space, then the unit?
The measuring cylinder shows 190; mL
